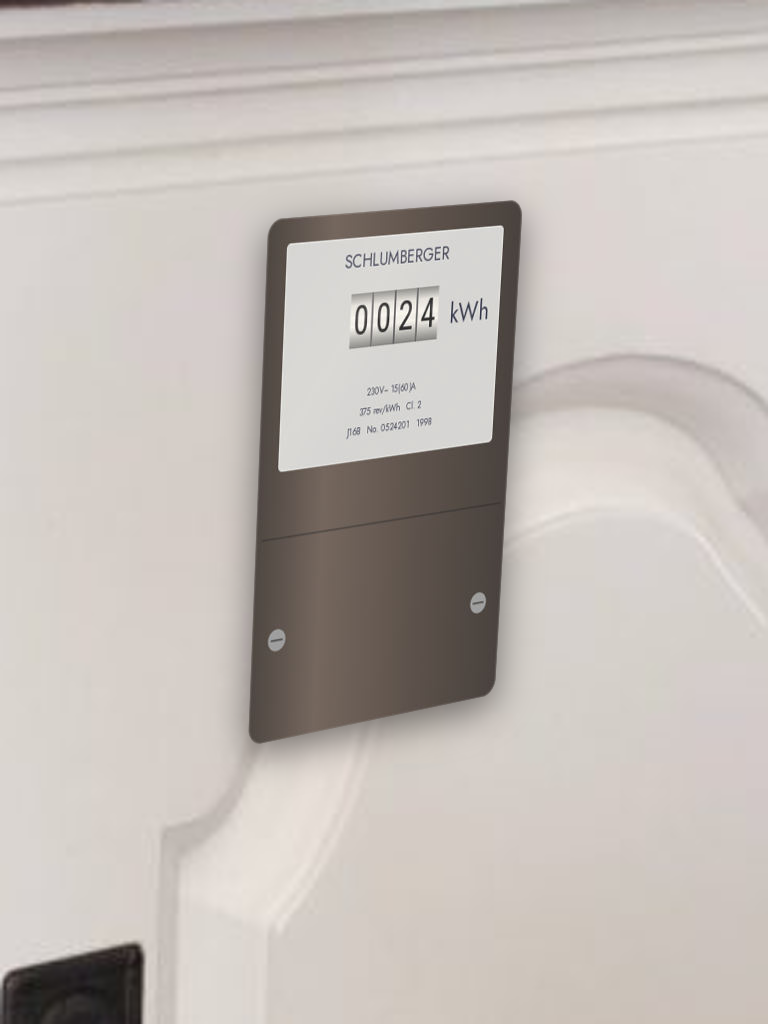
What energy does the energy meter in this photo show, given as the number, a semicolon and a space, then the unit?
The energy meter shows 24; kWh
